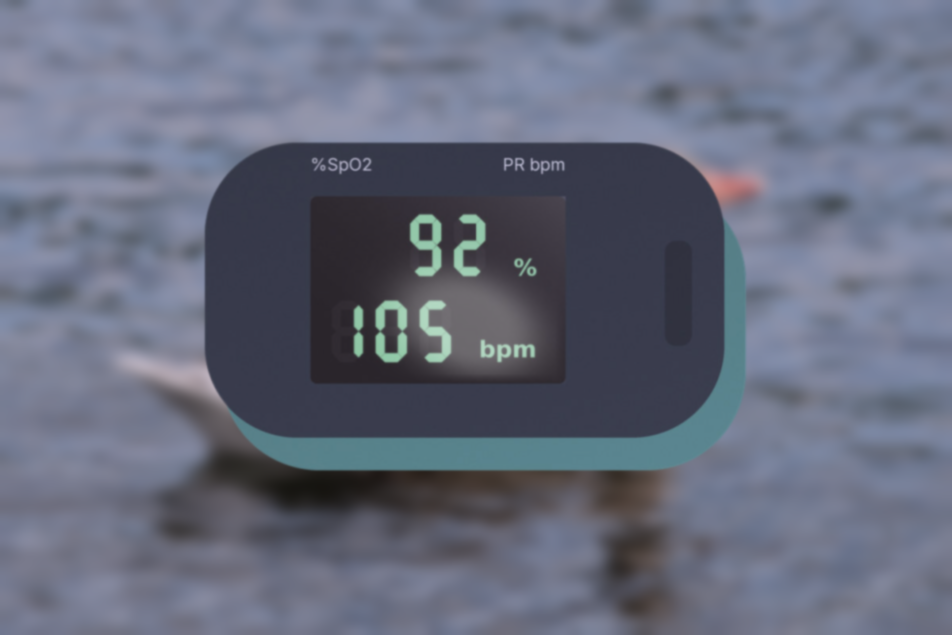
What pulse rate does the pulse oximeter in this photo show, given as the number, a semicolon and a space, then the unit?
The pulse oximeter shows 105; bpm
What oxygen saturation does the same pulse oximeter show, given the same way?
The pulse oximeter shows 92; %
